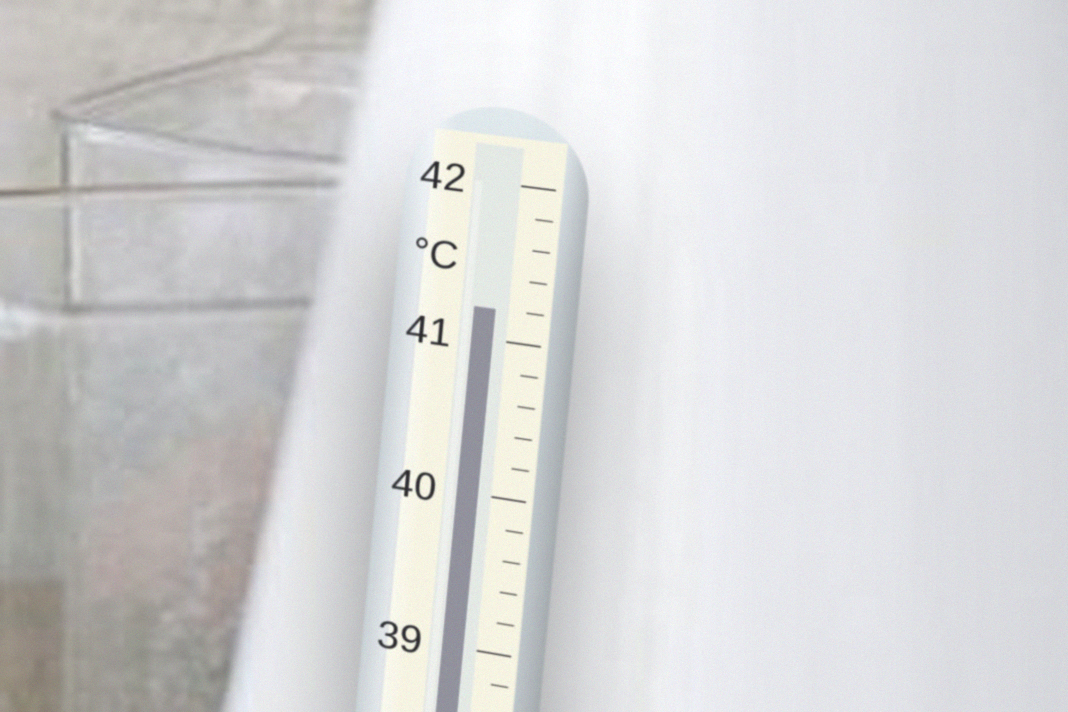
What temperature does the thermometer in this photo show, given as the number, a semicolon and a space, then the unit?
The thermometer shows 41.2; °C
